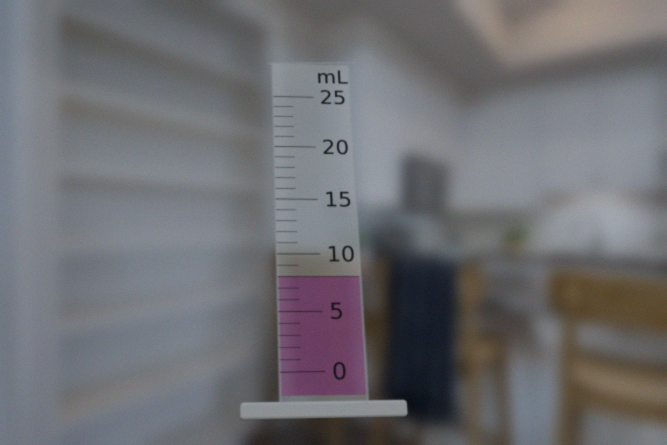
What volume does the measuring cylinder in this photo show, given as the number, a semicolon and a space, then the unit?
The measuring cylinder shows 8; mL
